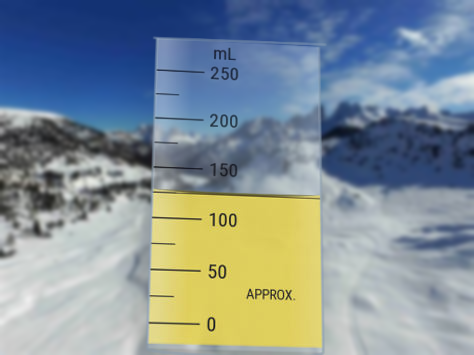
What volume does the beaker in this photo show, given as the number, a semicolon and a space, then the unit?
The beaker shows 125; mL
